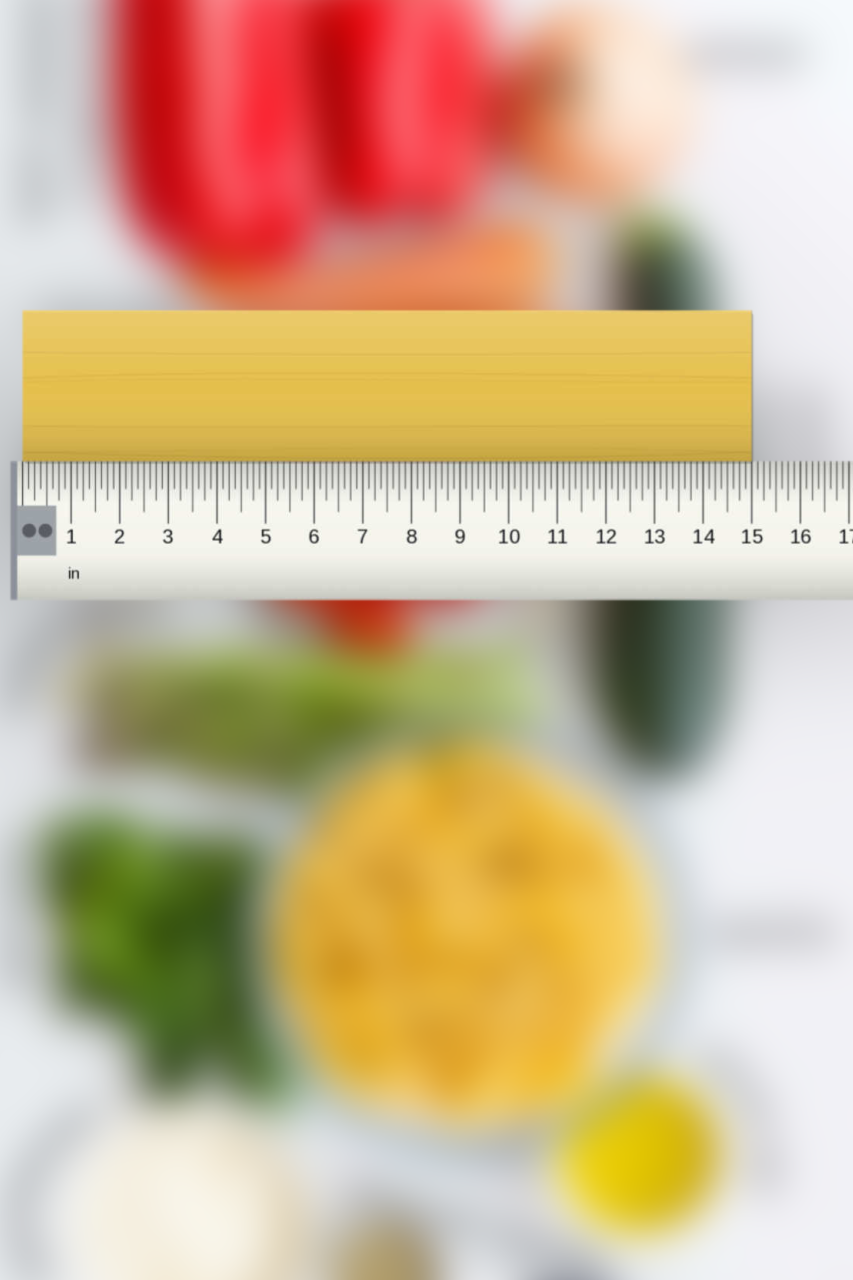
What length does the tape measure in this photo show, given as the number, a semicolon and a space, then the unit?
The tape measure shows 15; in
